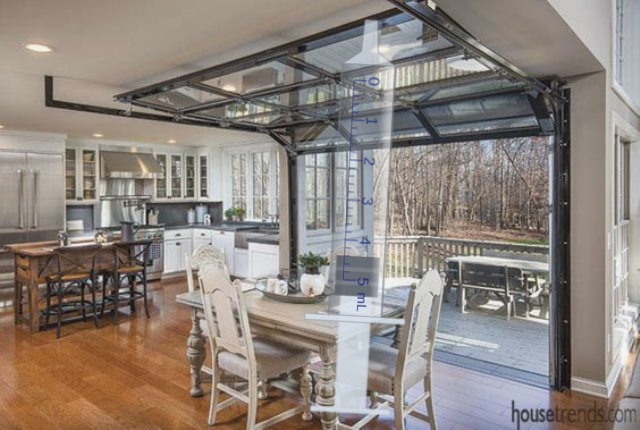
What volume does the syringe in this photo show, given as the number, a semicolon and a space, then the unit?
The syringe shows 4.4; mL
